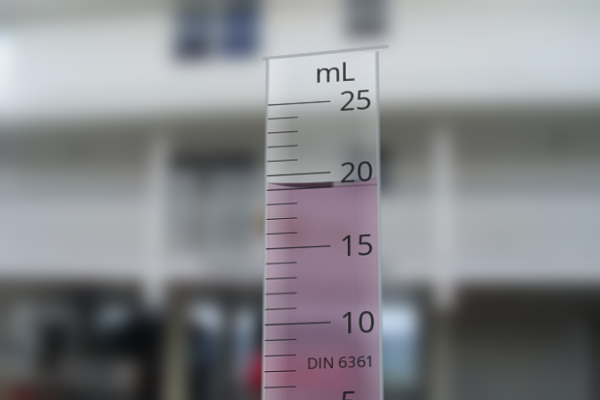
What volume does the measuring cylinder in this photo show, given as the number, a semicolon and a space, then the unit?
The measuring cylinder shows 19; mL
